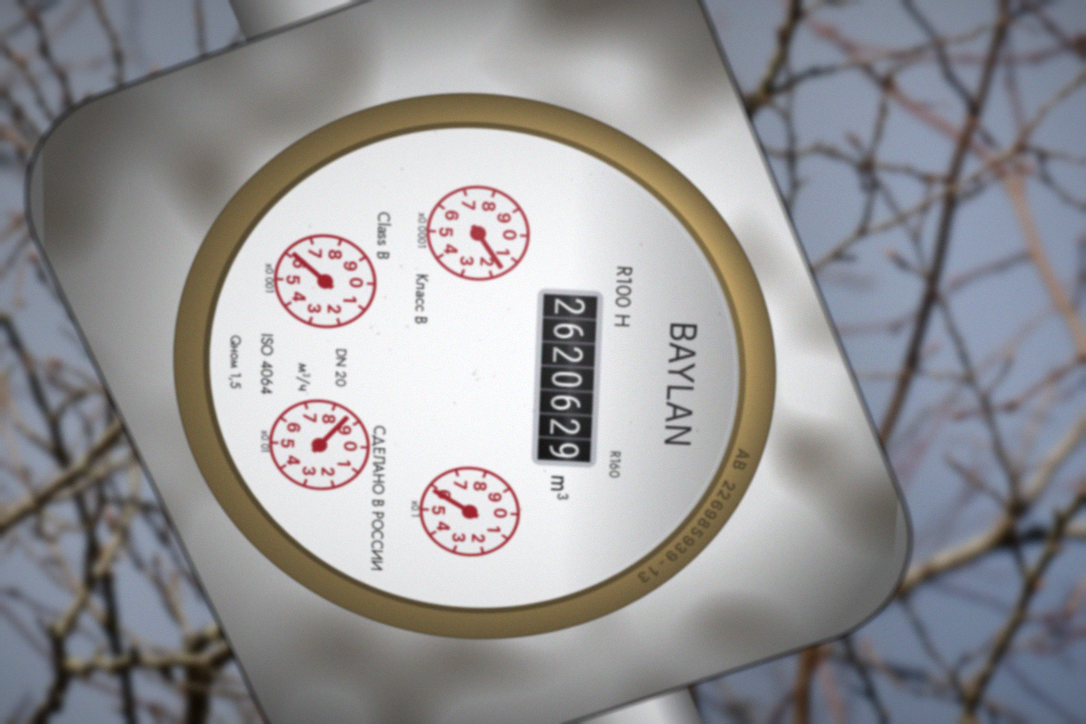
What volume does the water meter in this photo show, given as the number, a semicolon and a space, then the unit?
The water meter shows 2620629.5861; m³
